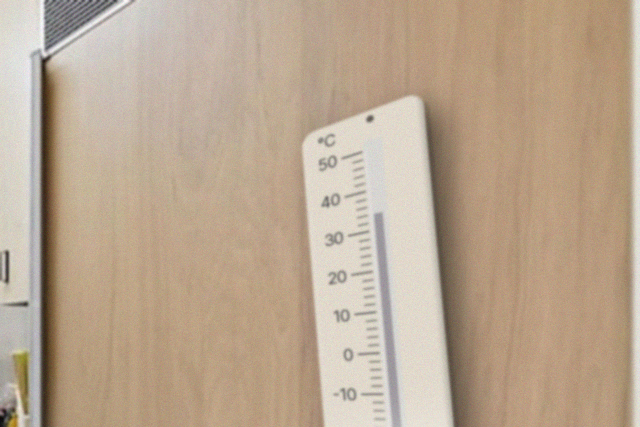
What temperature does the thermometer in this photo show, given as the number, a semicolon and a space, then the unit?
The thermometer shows 34; °C
